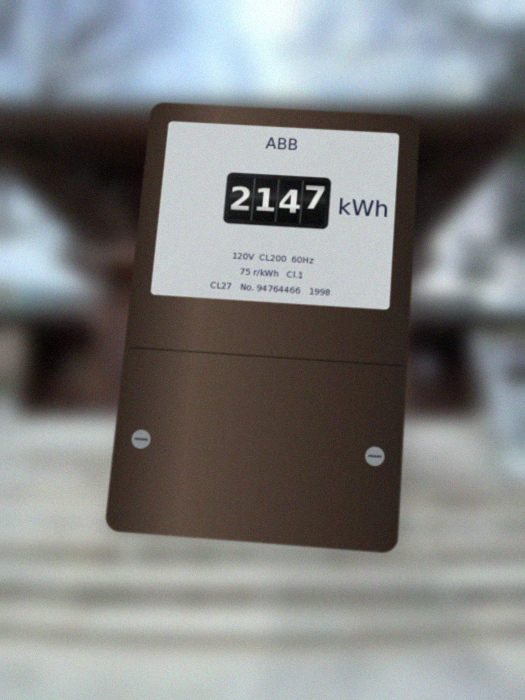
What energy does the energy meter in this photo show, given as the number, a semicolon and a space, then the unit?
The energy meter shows 2147; kWh
